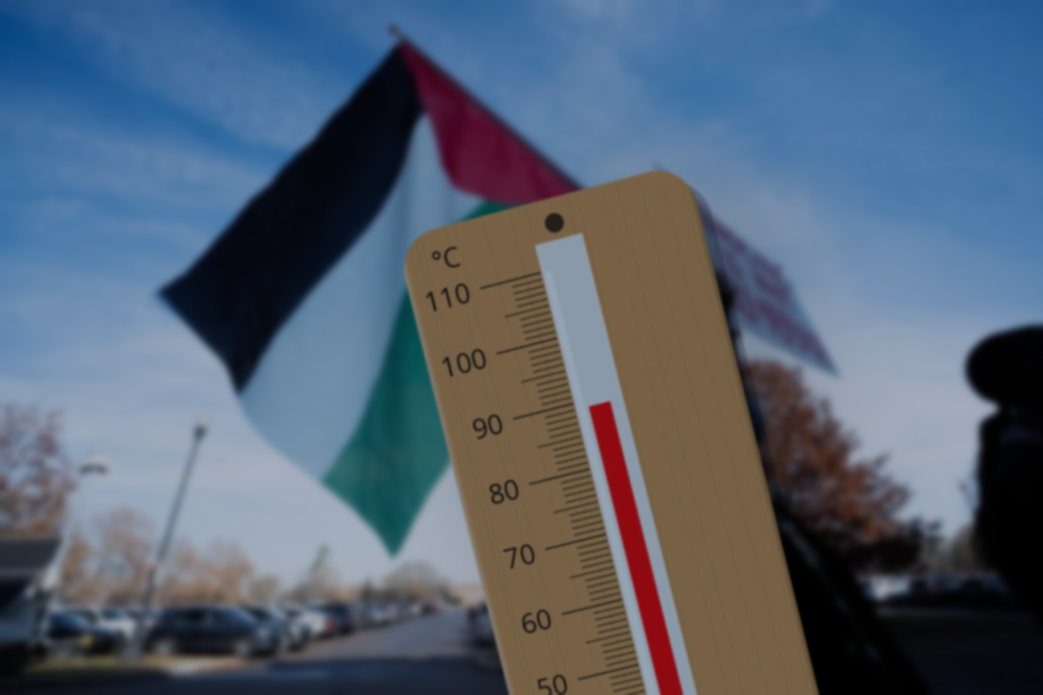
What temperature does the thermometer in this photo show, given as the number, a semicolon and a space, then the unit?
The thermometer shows 89; °C
